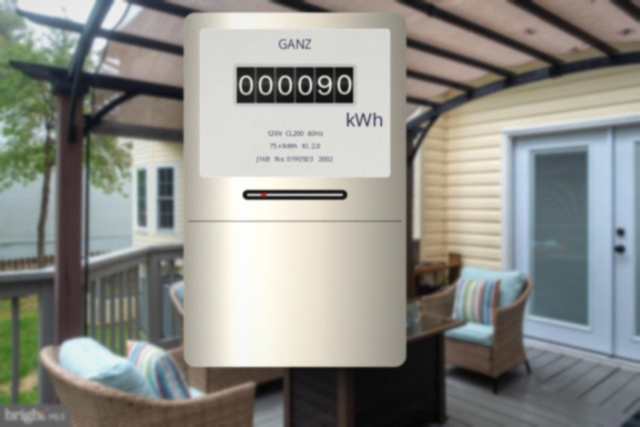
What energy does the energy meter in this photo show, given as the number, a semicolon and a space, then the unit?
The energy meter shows 90; kWh
